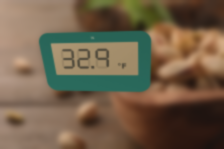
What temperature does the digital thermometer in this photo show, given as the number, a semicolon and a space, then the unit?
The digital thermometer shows 32.9; °F
